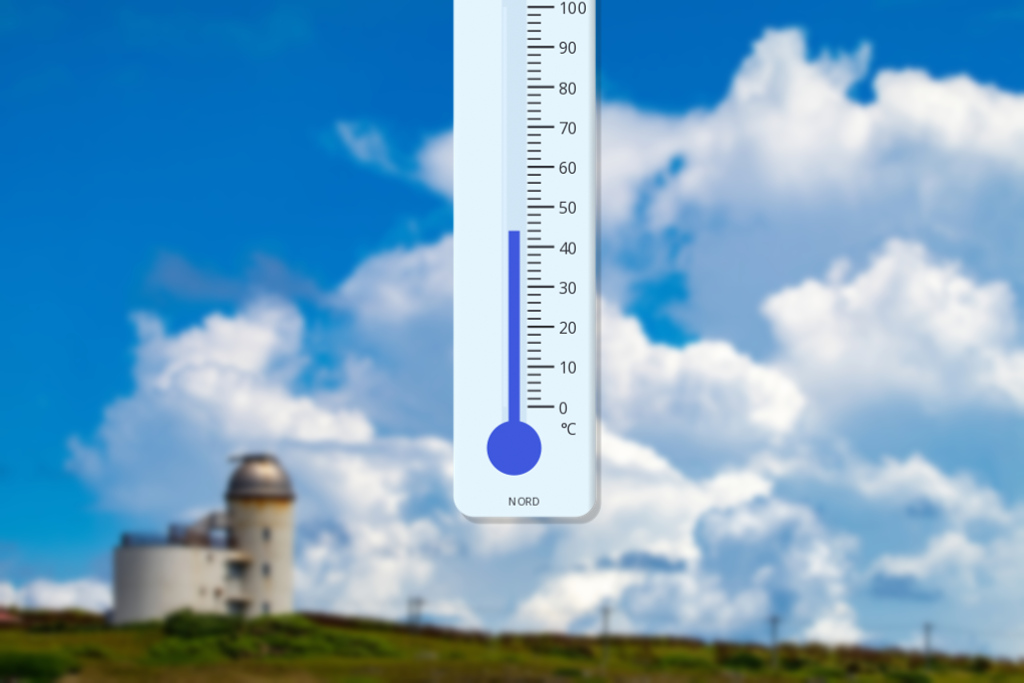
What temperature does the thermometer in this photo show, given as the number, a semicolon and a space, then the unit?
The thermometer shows 44; °C
